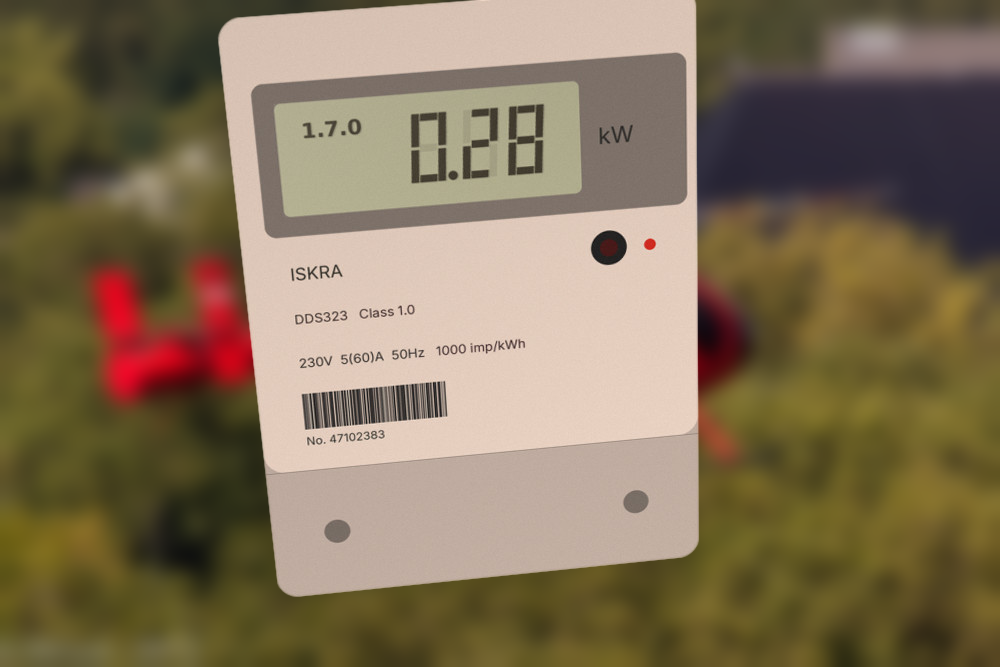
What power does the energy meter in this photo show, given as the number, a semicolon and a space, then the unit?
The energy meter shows 0.28; kW
